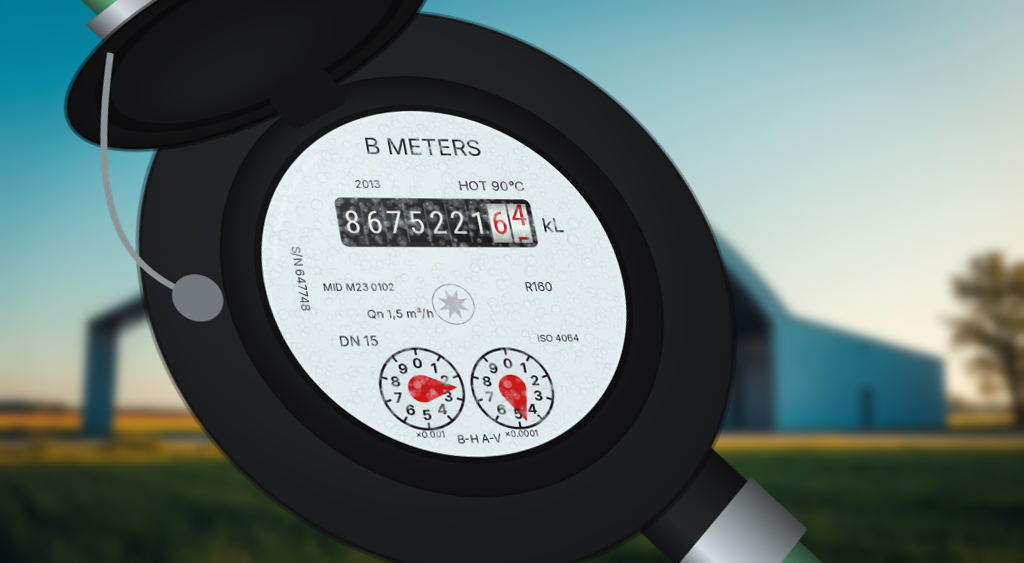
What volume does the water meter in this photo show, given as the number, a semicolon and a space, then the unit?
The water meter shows 8675221.6424; kL
